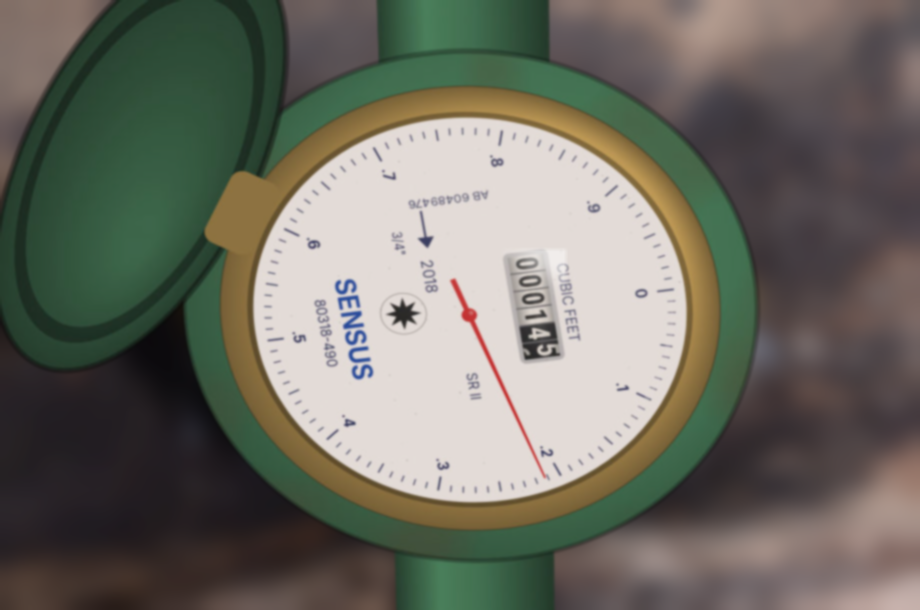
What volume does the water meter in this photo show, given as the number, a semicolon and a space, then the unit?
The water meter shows 145.21; ft³
